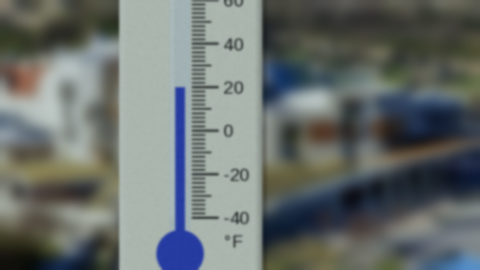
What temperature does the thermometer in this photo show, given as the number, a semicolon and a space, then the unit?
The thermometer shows 20; °F
